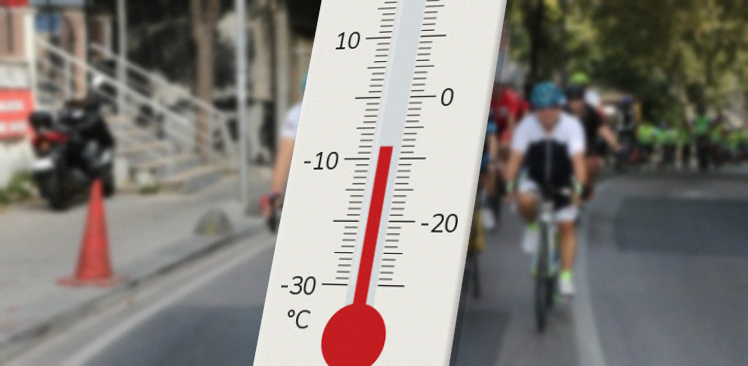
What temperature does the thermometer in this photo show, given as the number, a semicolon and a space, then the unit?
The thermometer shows -8; °C
